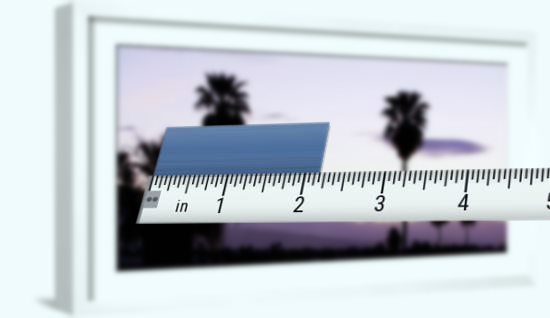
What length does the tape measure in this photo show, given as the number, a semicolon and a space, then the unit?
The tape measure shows 2.1875; in
